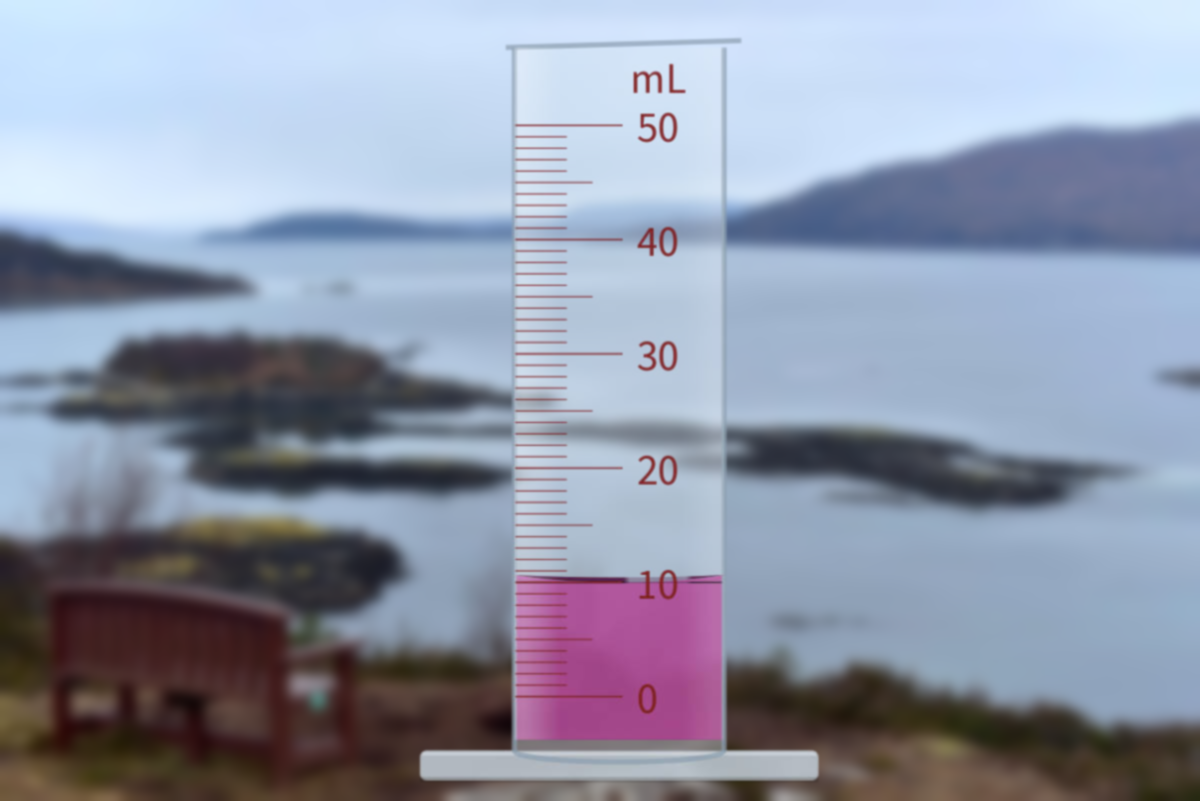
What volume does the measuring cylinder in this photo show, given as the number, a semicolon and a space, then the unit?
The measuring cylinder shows 10; mL
